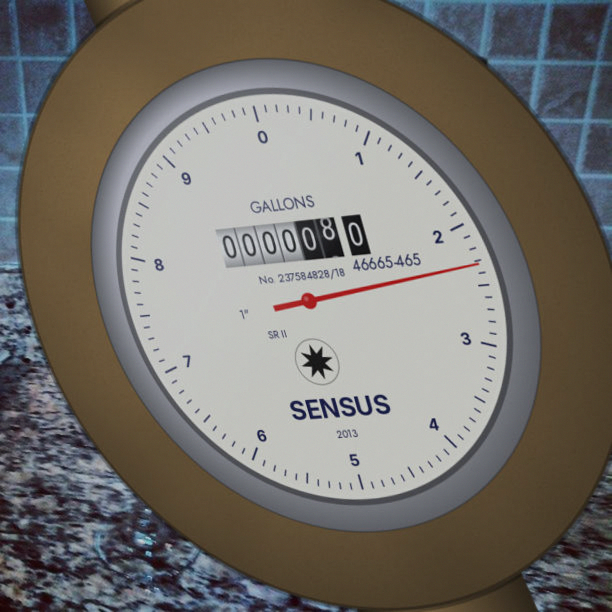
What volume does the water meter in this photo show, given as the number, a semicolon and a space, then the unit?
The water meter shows 82.3; gal
